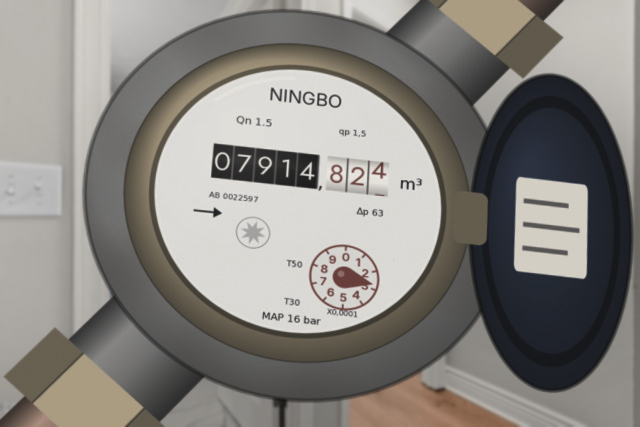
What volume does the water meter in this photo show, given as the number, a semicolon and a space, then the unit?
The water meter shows 7914.8242; m³
